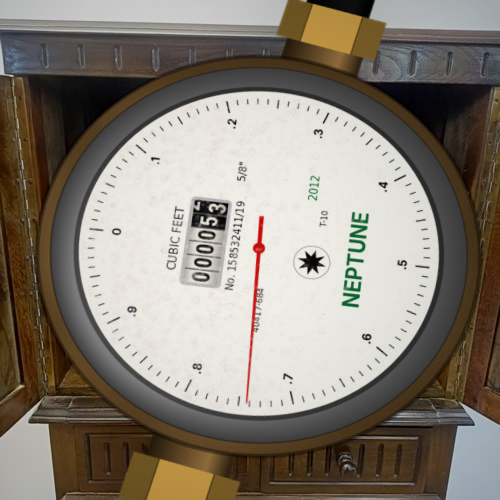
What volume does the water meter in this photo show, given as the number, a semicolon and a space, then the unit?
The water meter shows 52.74; ft³
